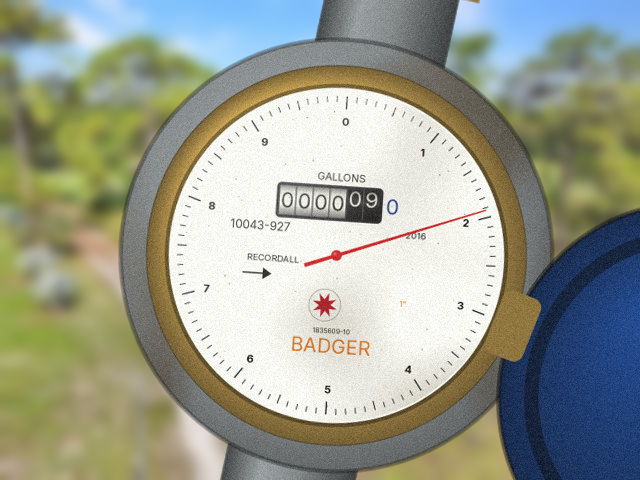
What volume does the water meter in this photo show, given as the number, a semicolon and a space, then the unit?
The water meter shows 91.9; gal
